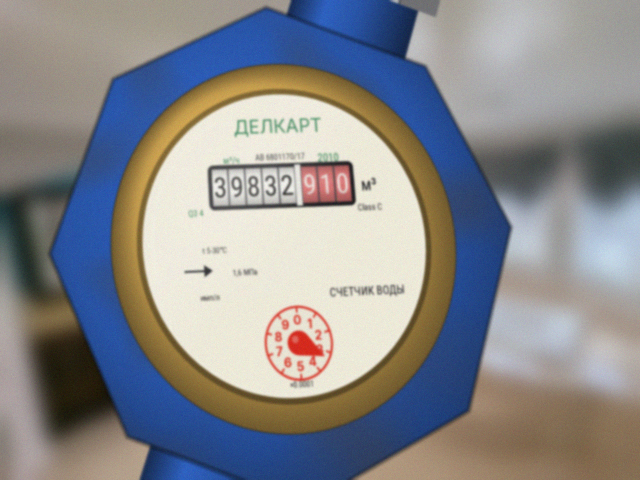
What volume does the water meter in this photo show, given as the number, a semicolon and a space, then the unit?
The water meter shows 39832.9103; m³
